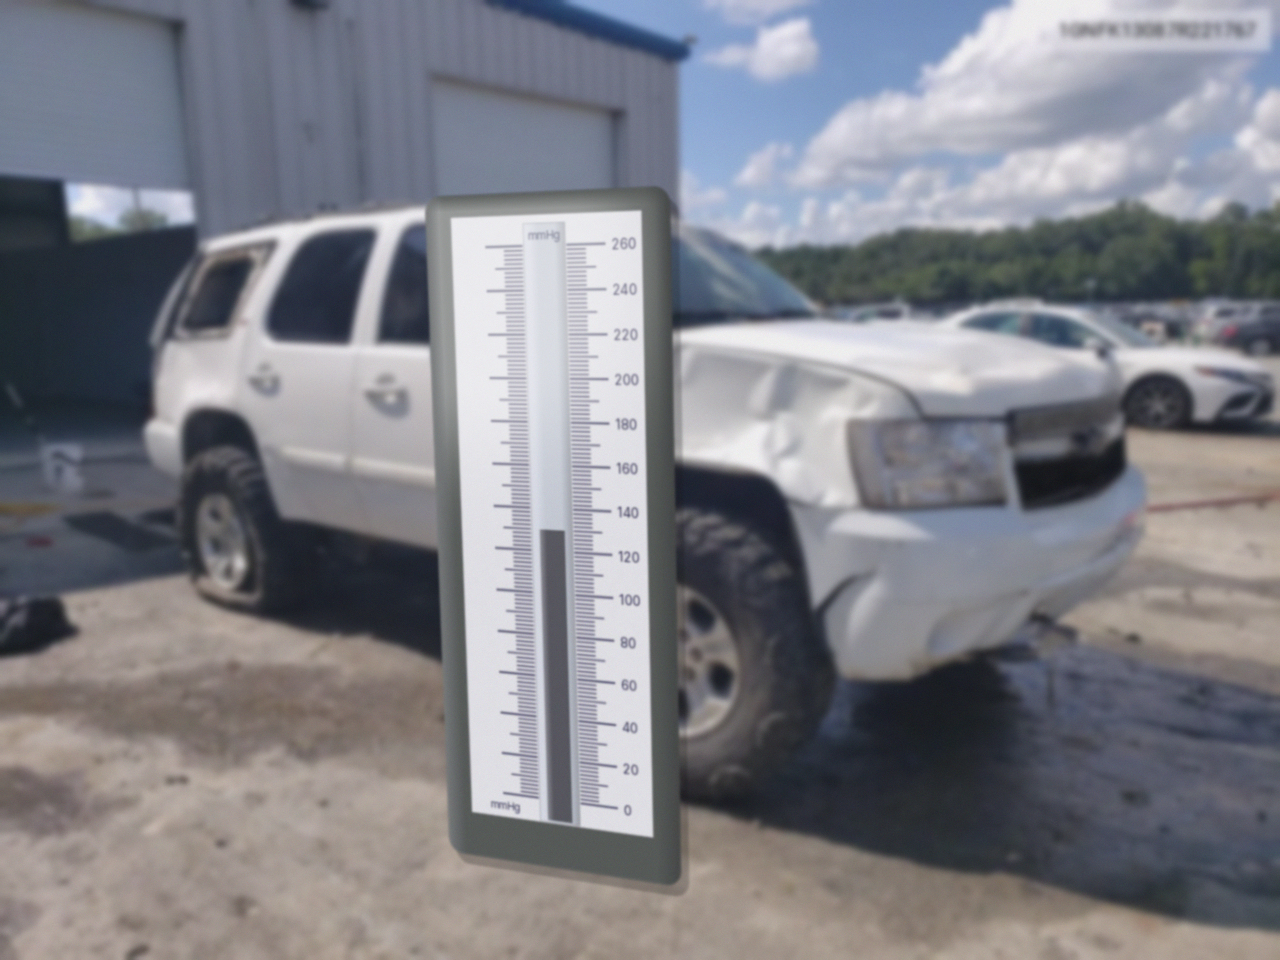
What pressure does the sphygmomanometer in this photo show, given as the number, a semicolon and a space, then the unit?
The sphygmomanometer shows 130; mmHg
